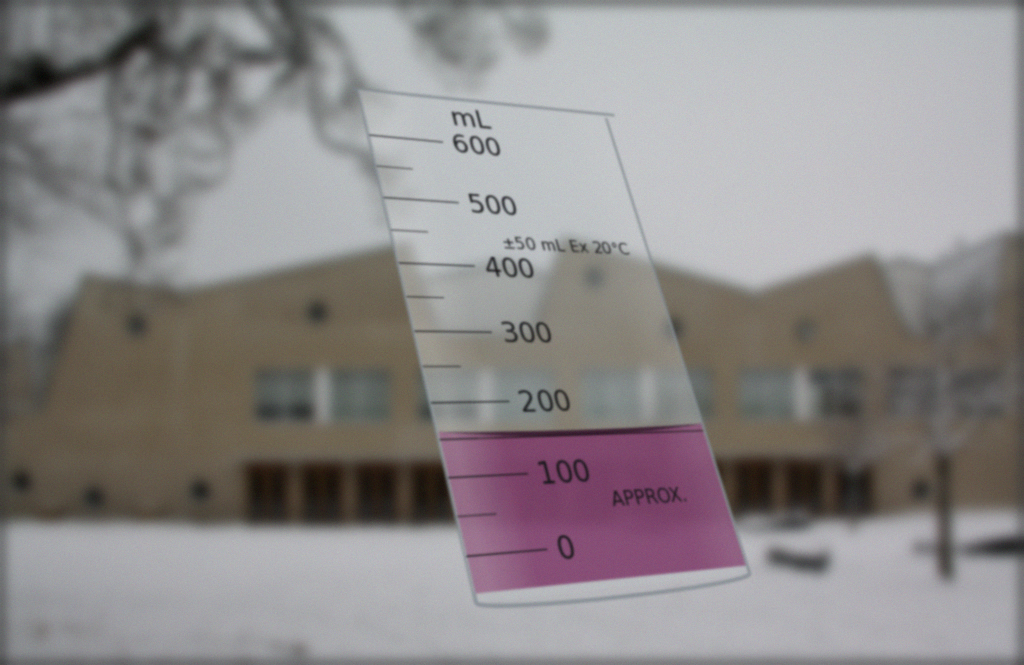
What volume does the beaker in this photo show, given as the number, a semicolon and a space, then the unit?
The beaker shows 150; mL
